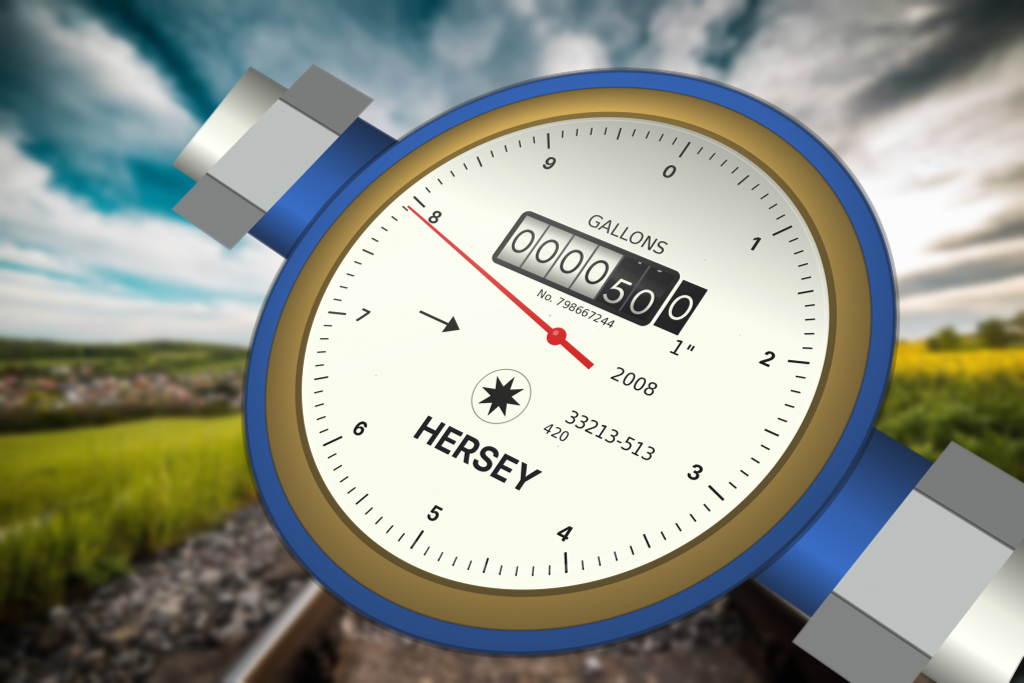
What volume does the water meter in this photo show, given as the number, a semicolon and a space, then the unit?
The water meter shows 497.9; gal
